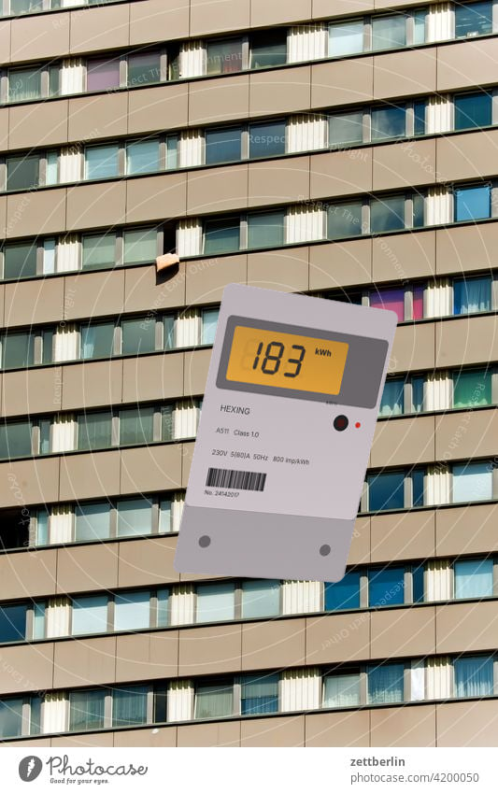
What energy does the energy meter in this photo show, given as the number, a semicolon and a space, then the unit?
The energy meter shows 183; kWh
